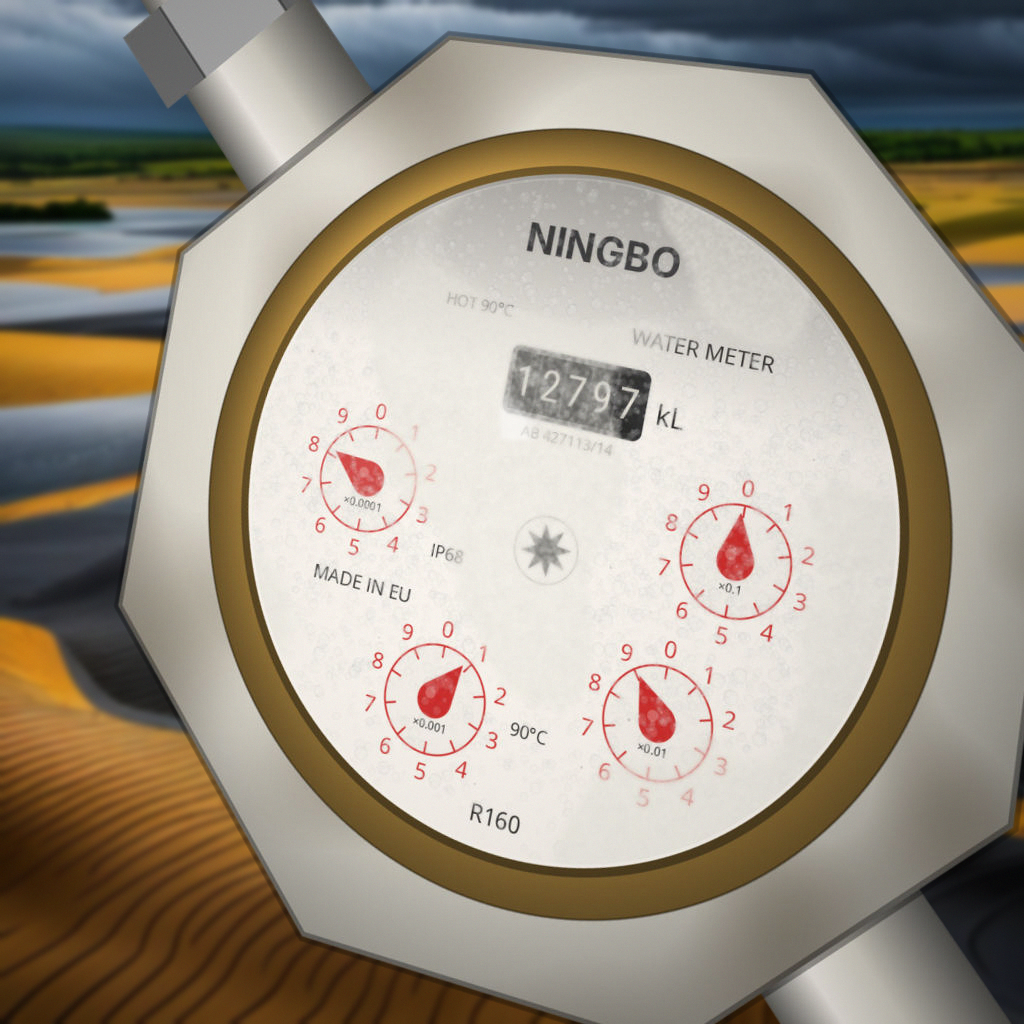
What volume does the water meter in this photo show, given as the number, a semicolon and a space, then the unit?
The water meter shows 12796.9908; kL
